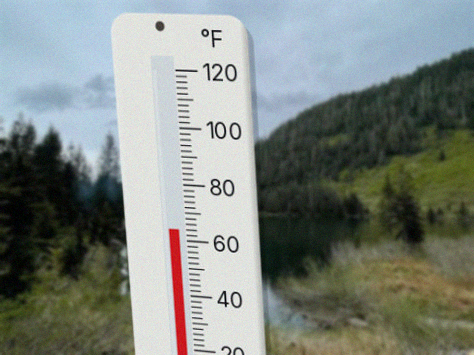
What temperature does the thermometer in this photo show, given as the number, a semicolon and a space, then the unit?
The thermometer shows 64; °F
